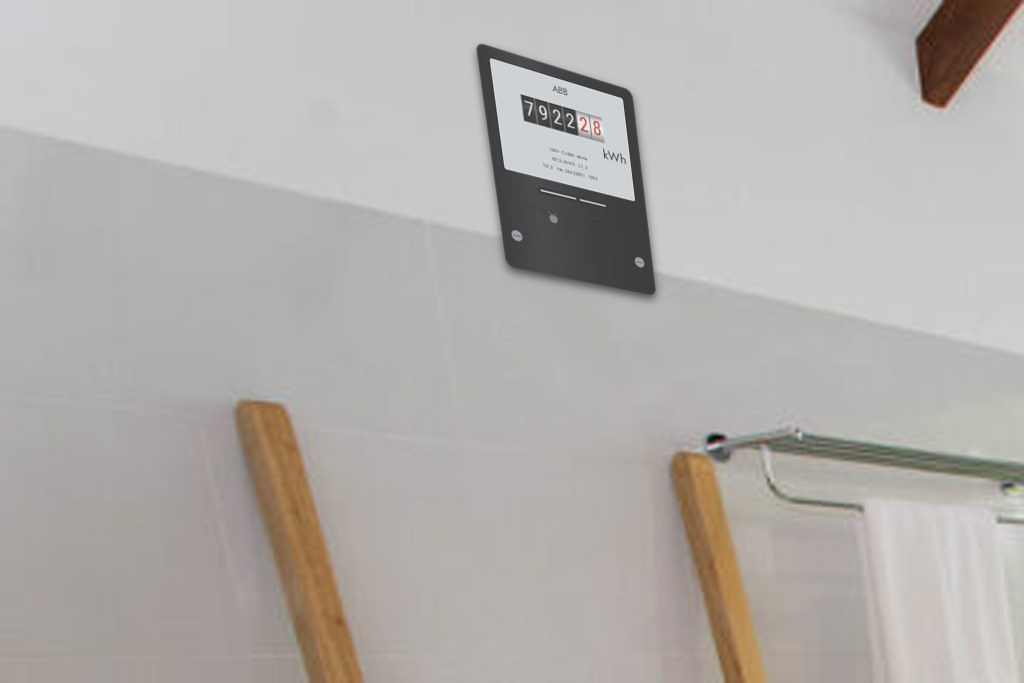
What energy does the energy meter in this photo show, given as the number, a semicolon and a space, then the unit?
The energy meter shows 7922.28; kWh
